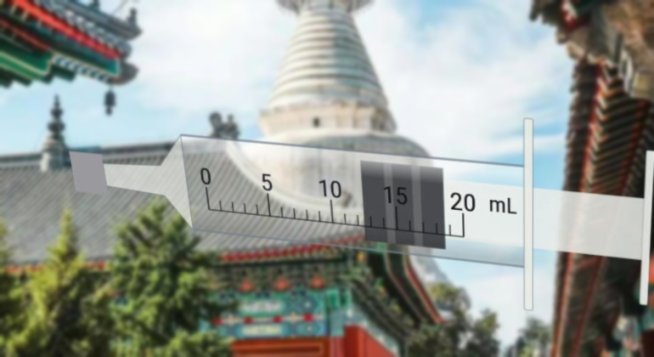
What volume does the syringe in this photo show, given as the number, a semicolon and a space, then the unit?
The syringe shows 12.5; mL
